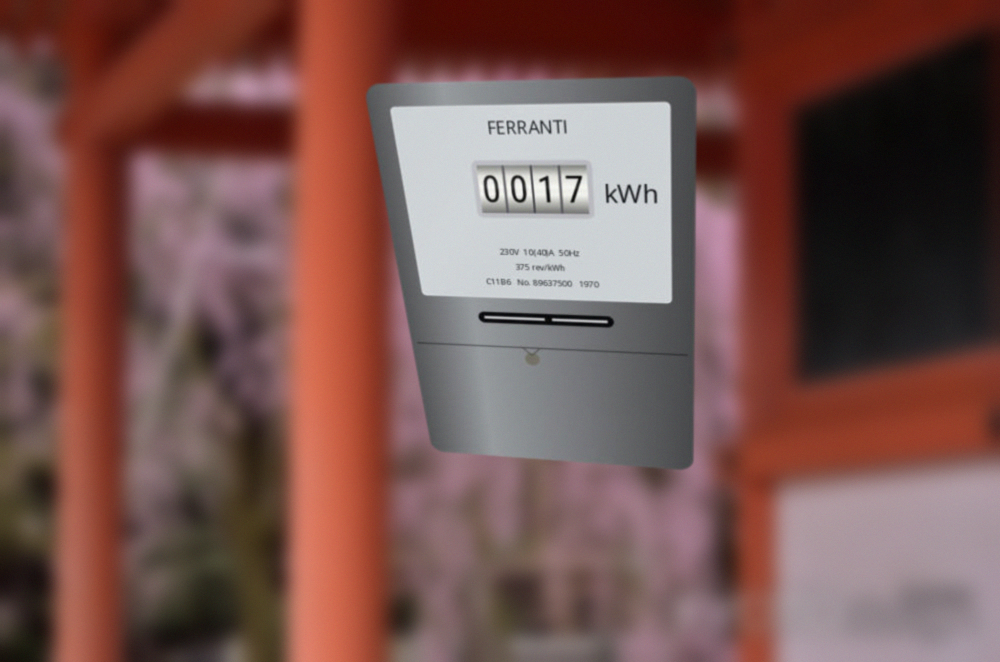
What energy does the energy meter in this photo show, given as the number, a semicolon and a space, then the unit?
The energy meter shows 17; kWh
